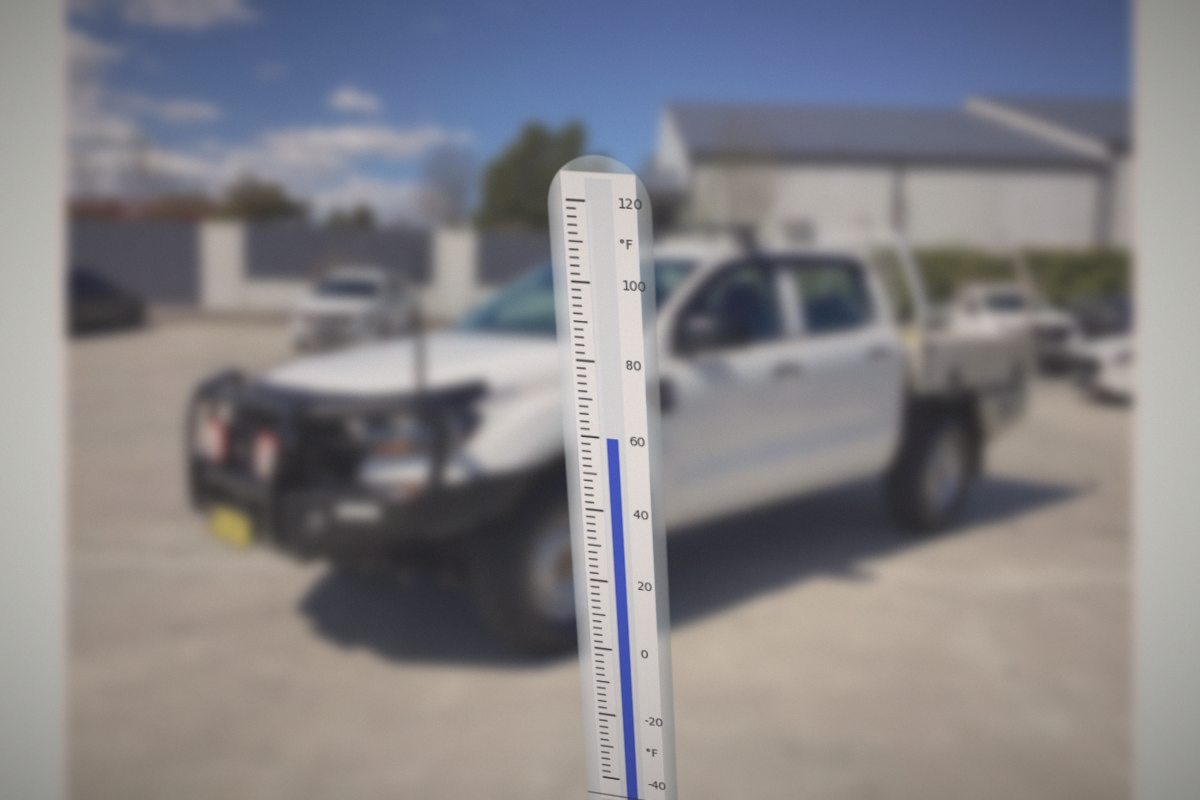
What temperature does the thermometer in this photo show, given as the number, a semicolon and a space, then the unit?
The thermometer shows 60; °F
